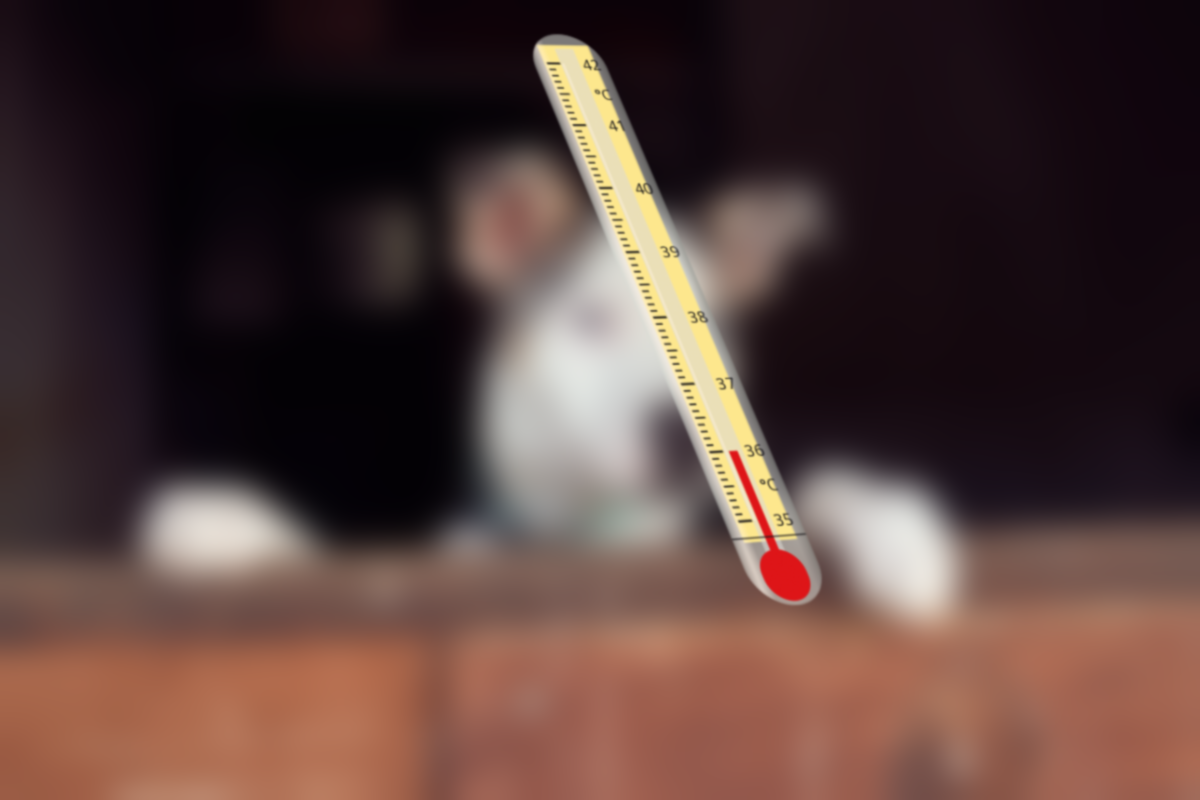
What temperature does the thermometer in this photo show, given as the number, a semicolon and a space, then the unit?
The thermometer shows 36; °C
